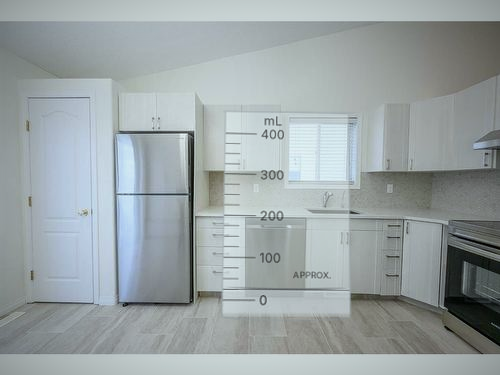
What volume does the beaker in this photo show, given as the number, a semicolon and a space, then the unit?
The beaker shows 25; mL
